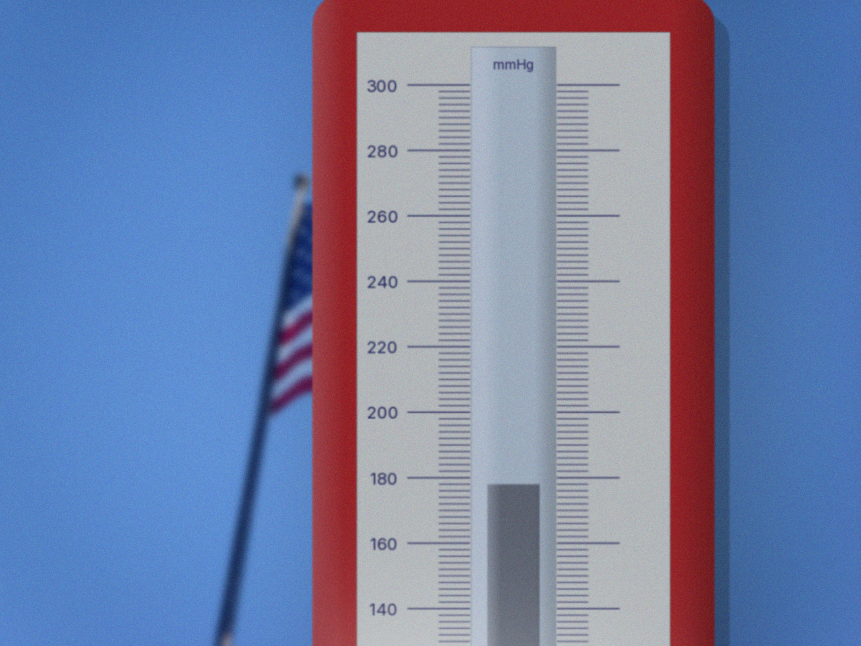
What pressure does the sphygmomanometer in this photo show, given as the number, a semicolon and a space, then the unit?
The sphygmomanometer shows 178; mmHg
